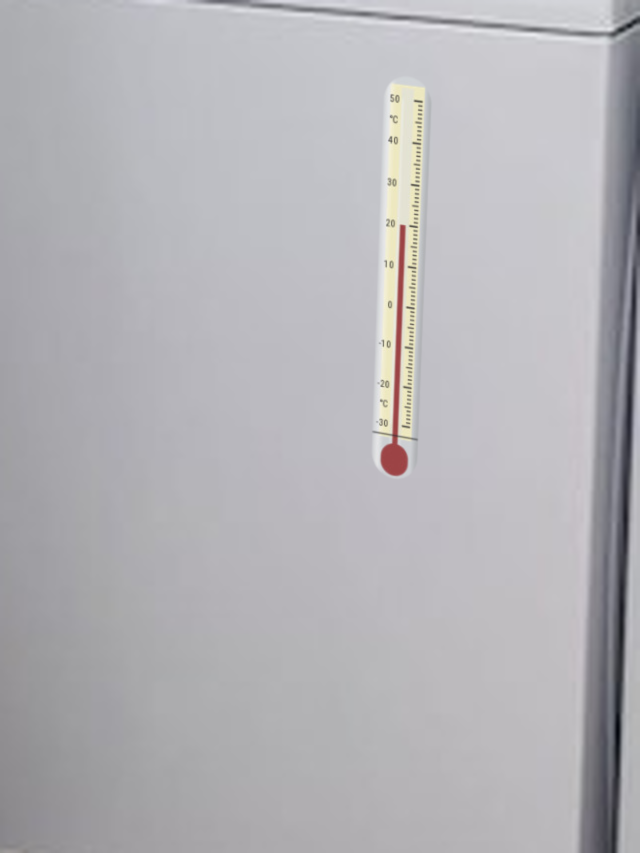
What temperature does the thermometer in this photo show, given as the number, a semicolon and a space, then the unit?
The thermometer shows 20; °C
